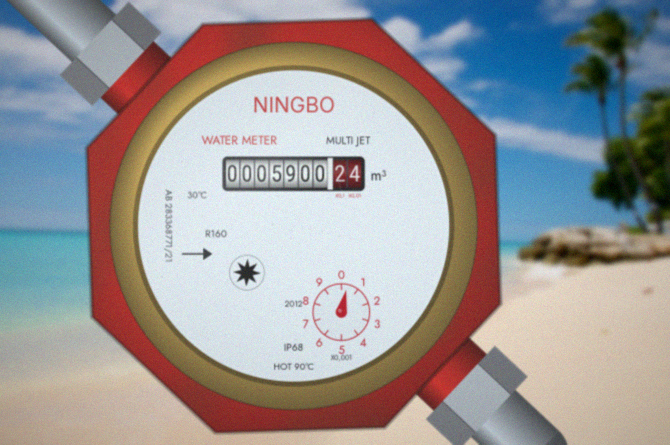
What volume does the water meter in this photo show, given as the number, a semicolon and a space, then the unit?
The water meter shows 5900.240; m³
